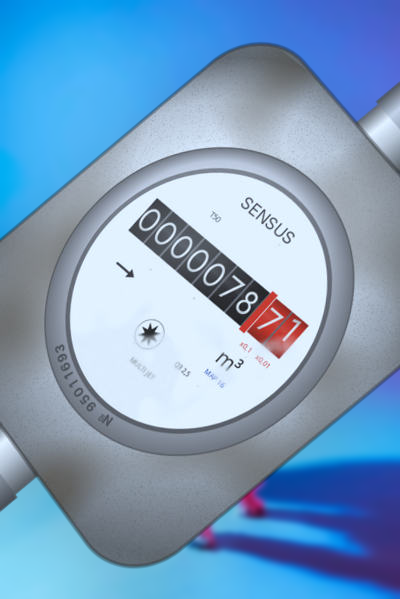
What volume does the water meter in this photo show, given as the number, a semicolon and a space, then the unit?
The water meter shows 78.71; m³
